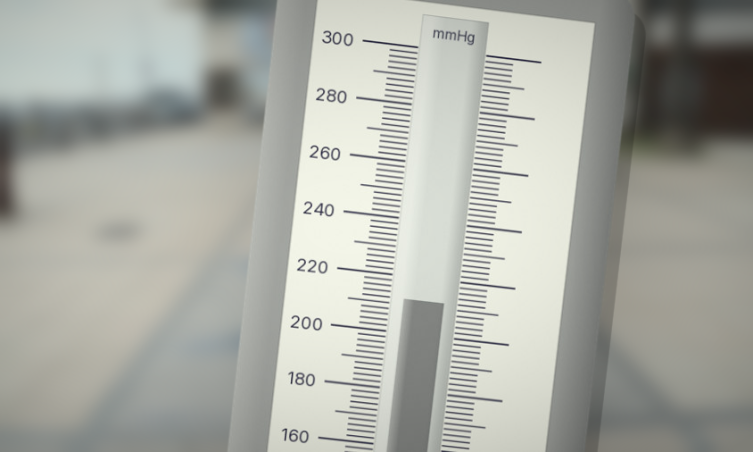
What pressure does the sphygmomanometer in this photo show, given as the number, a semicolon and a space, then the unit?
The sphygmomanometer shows 212; mmHg
